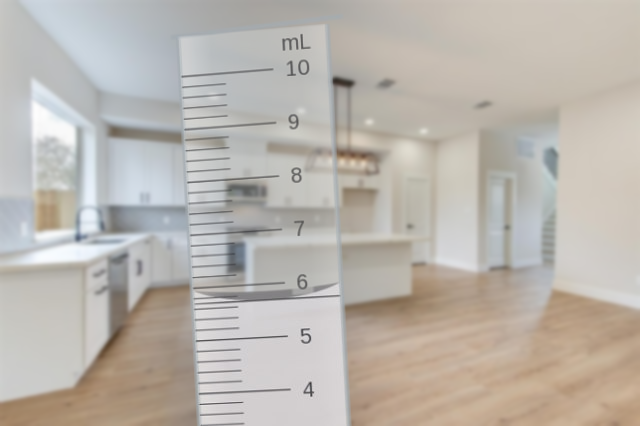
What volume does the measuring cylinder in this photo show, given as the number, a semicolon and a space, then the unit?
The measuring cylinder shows 5.7; mL
